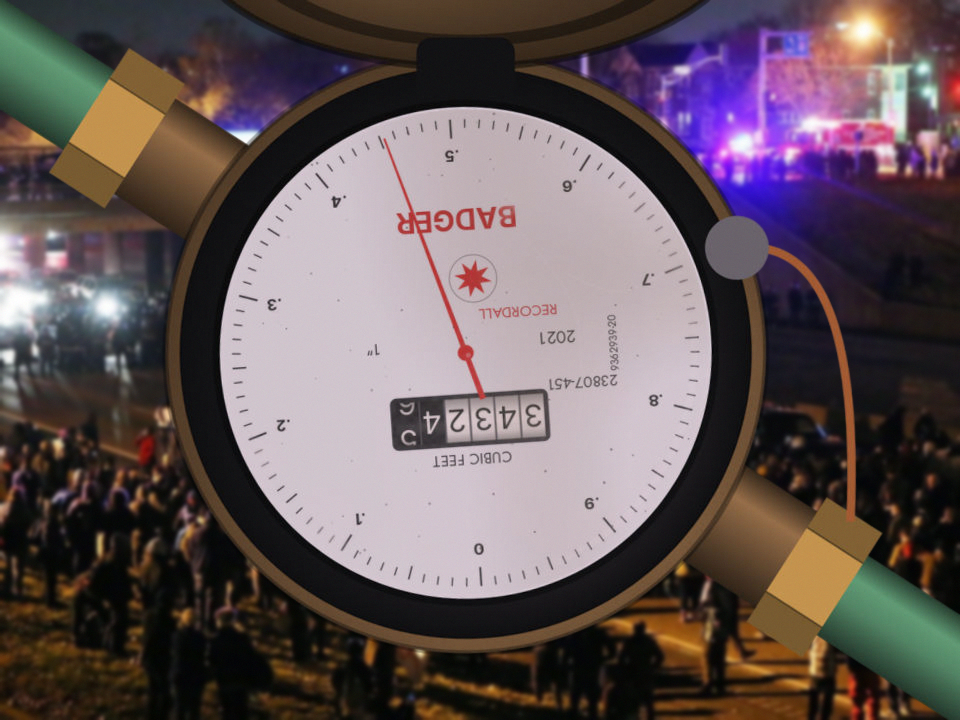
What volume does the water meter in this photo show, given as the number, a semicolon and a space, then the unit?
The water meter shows 343245.45; ft³
